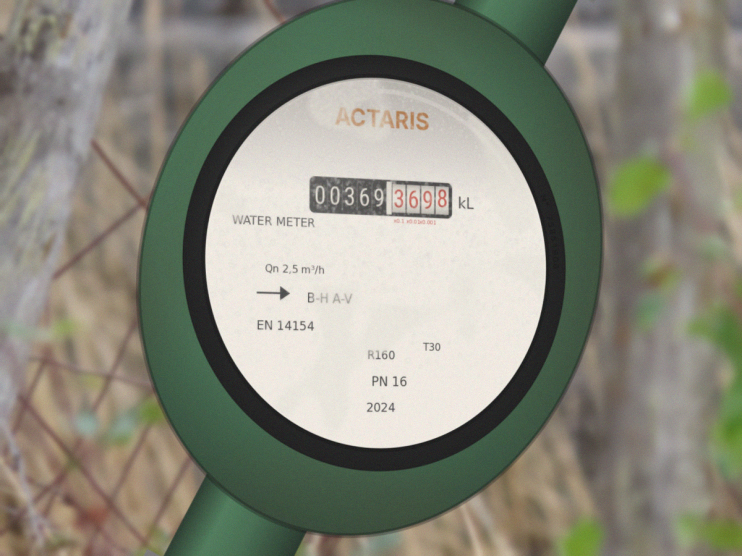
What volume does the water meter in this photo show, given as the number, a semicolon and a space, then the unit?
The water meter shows 369.3698; kL
